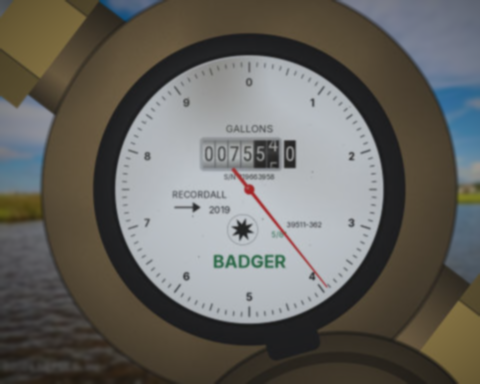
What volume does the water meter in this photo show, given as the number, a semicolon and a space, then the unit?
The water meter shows 75543.9; gal
